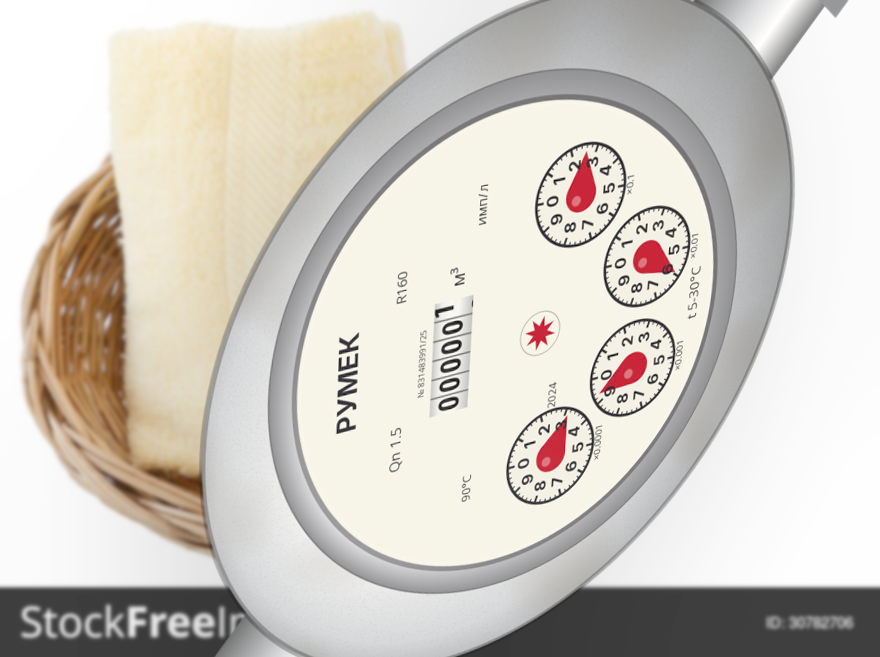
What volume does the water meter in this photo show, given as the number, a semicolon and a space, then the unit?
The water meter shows 1.2593; m³
